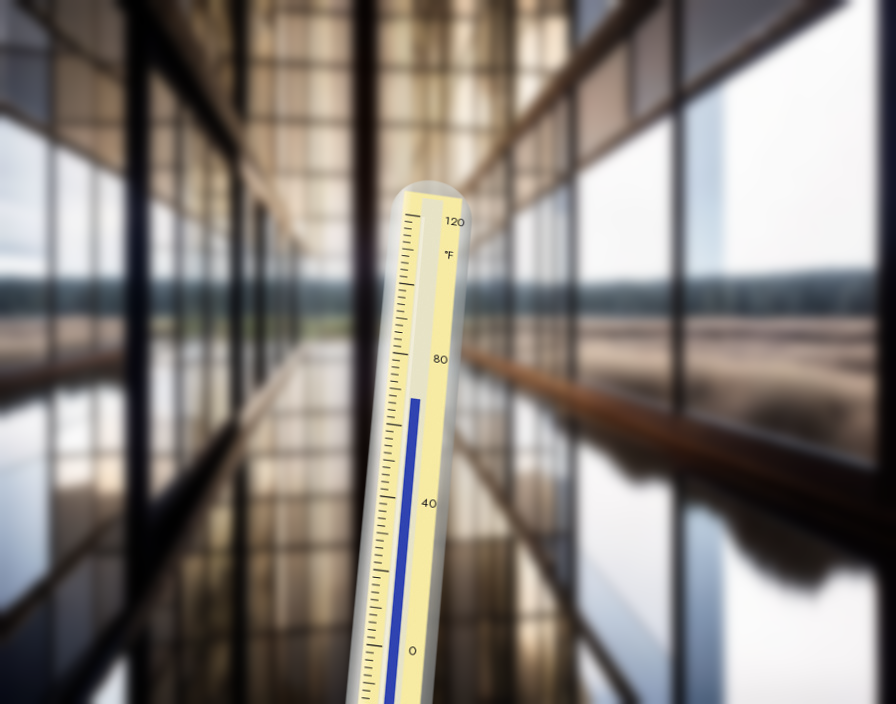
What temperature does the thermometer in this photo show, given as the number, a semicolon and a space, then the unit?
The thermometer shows 68; °F
